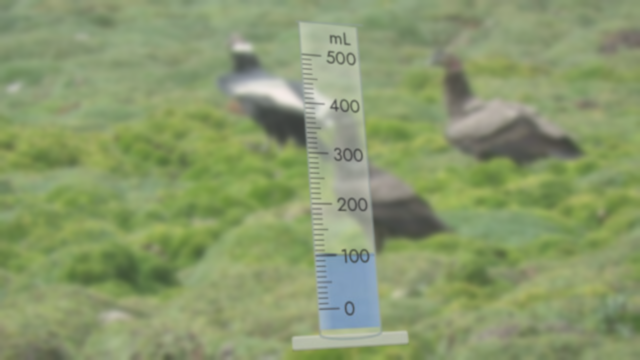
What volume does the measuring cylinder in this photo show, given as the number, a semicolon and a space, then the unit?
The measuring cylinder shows 100; mL
